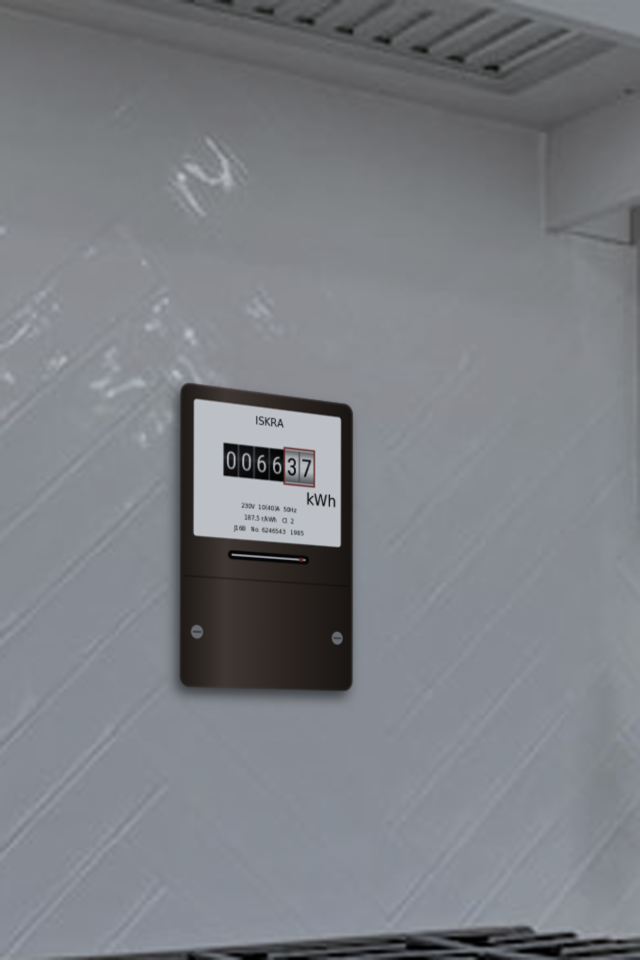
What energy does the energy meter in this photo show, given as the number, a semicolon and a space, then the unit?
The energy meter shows 66.37; kWh
